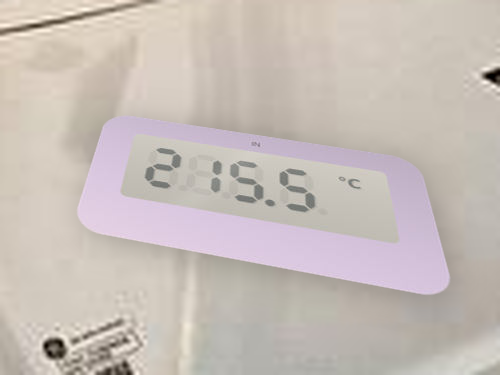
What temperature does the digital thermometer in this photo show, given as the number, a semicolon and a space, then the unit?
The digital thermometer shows 215.5; °C
